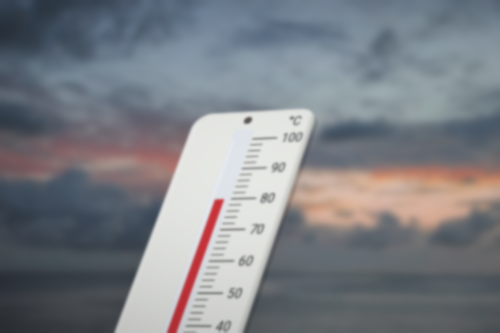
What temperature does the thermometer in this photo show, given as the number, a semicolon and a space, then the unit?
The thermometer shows 80; °C
